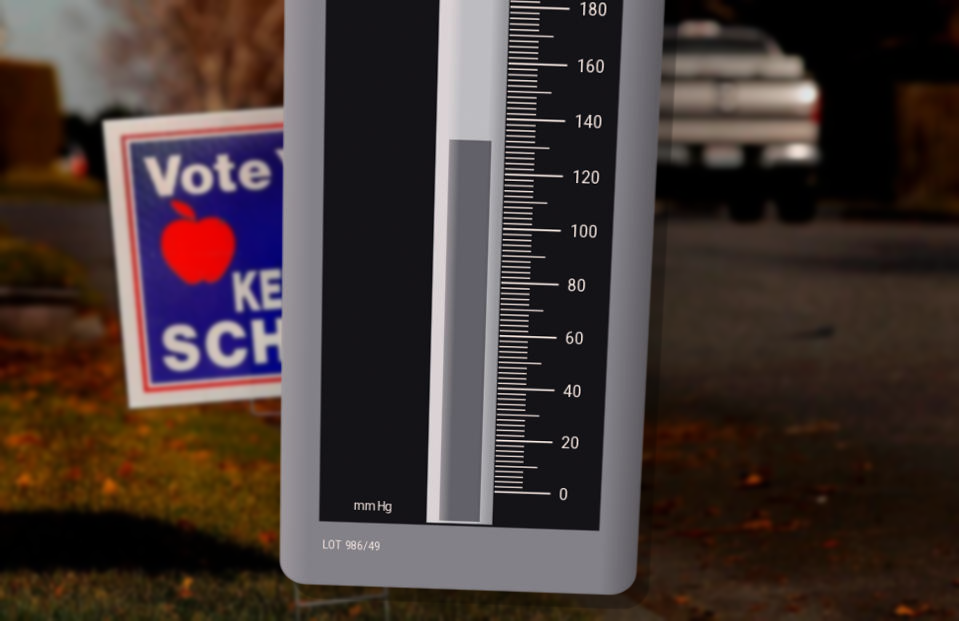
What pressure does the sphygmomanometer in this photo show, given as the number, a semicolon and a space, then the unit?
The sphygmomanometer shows 132; mmHg
